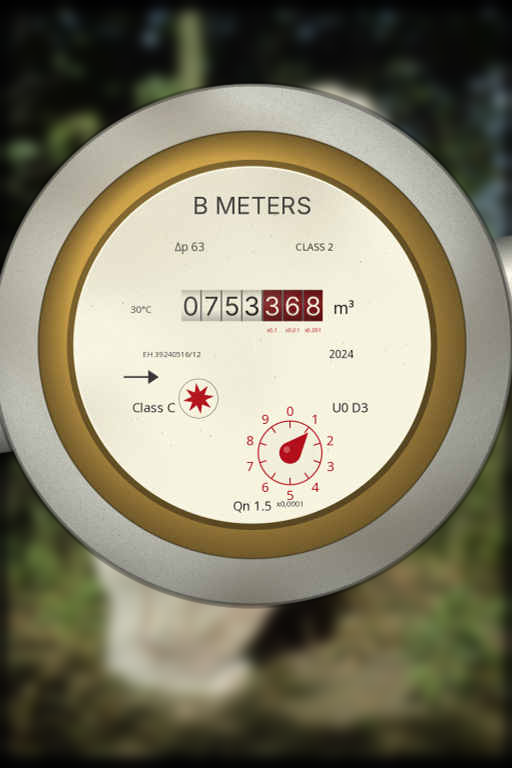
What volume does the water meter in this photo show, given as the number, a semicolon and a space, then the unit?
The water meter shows 753.3681; m³
